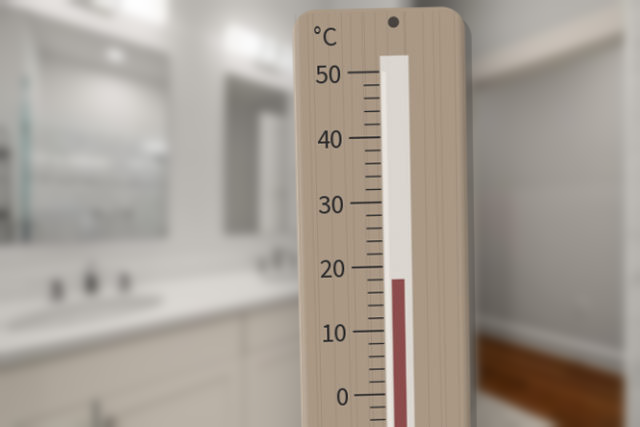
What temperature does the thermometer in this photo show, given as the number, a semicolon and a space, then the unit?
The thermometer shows 18; °C
